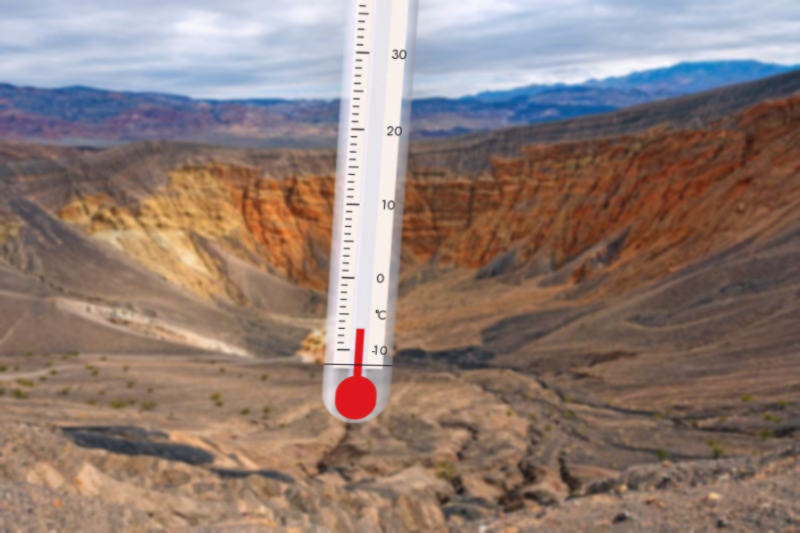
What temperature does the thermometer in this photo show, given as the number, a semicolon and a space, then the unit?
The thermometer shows -7; °C
